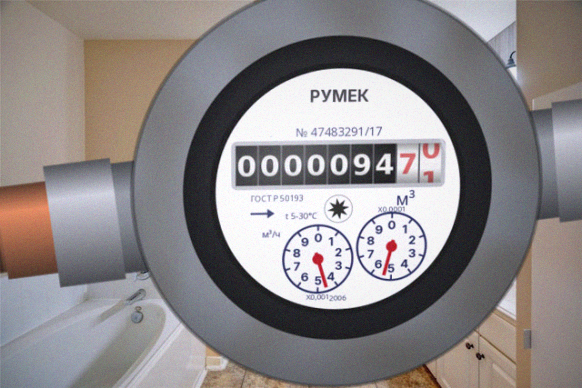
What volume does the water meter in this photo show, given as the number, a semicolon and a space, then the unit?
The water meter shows 94.7045; m³
